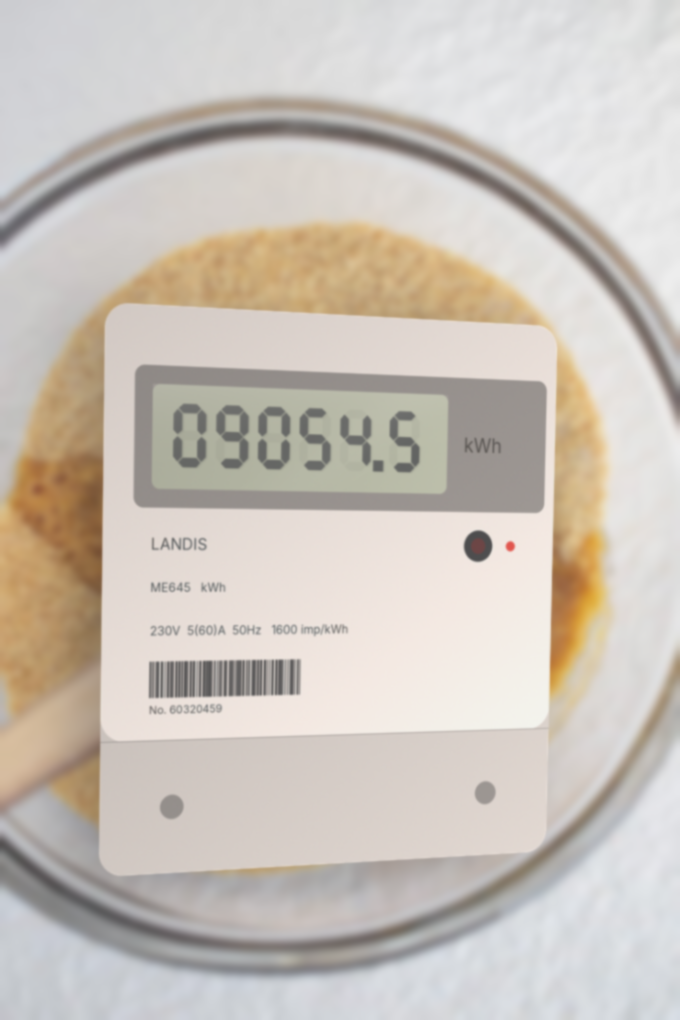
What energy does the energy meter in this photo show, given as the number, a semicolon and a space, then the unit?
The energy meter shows 9054.5; kWh
